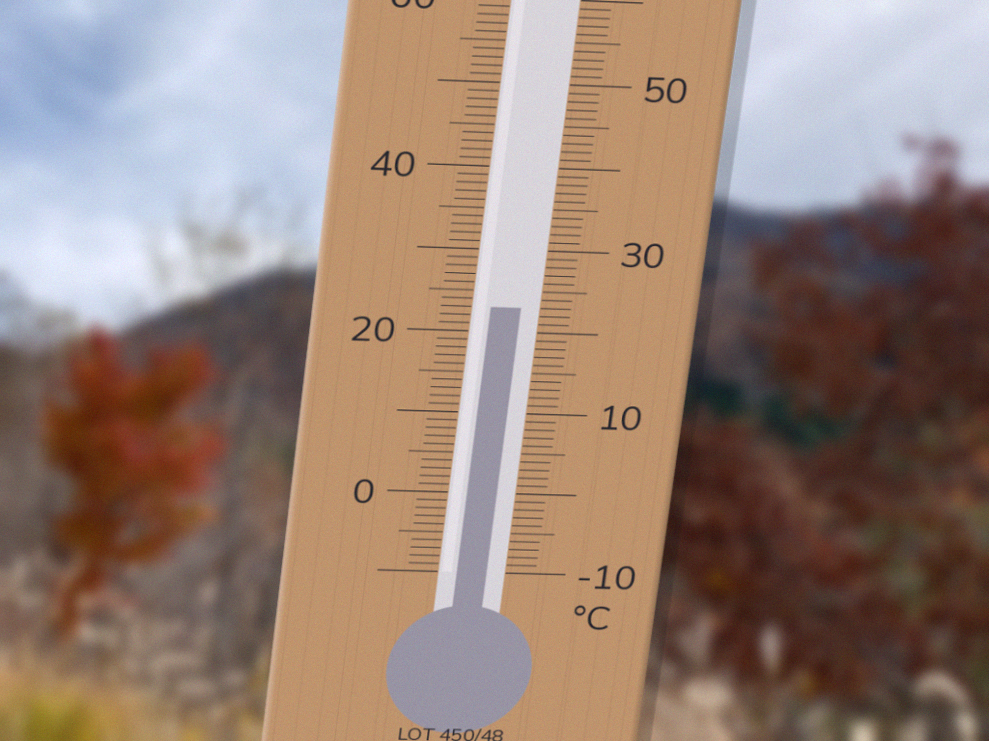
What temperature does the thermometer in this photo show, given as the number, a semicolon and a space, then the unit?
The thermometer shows 23; °C
